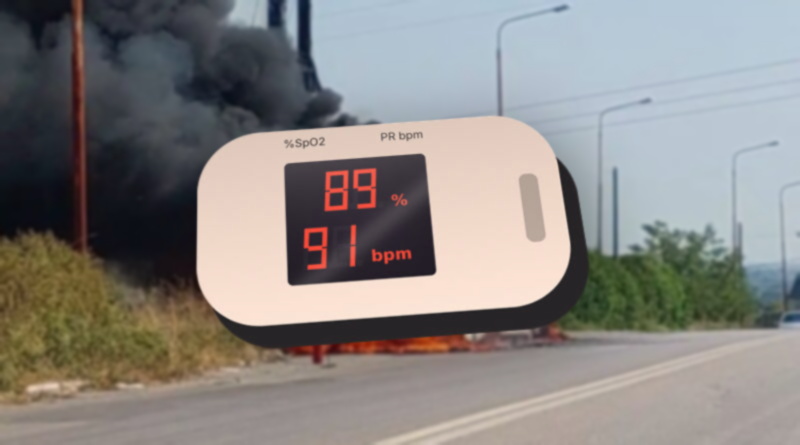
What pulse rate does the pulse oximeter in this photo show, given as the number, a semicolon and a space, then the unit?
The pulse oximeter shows 91; bpm
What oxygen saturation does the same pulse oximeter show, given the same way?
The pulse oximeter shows 89; %
